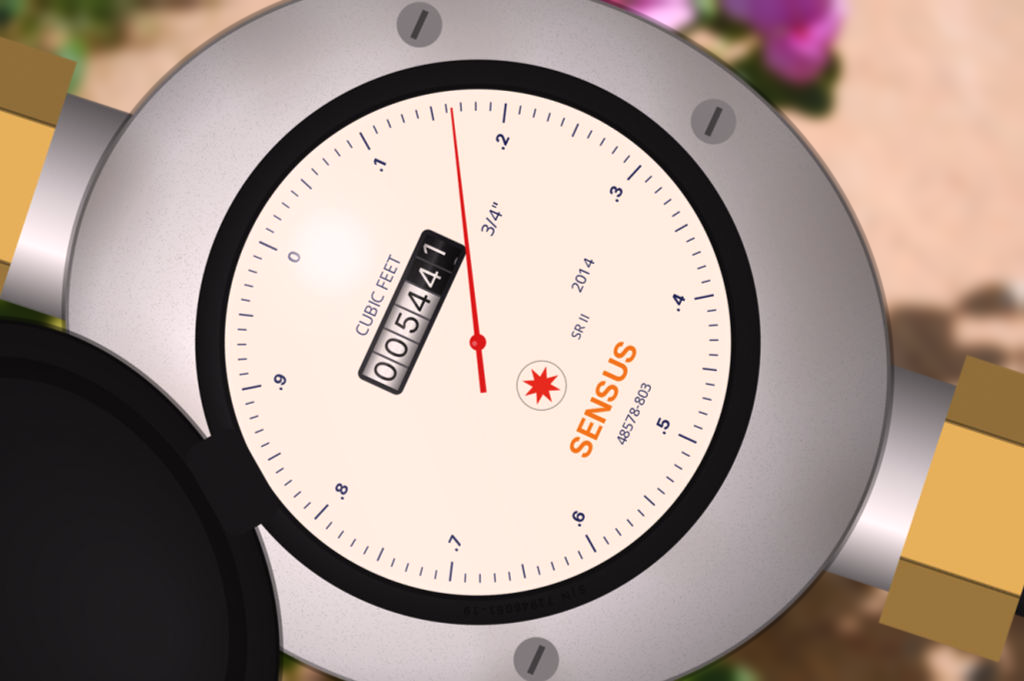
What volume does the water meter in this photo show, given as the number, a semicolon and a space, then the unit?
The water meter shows 5441.16; ft³
